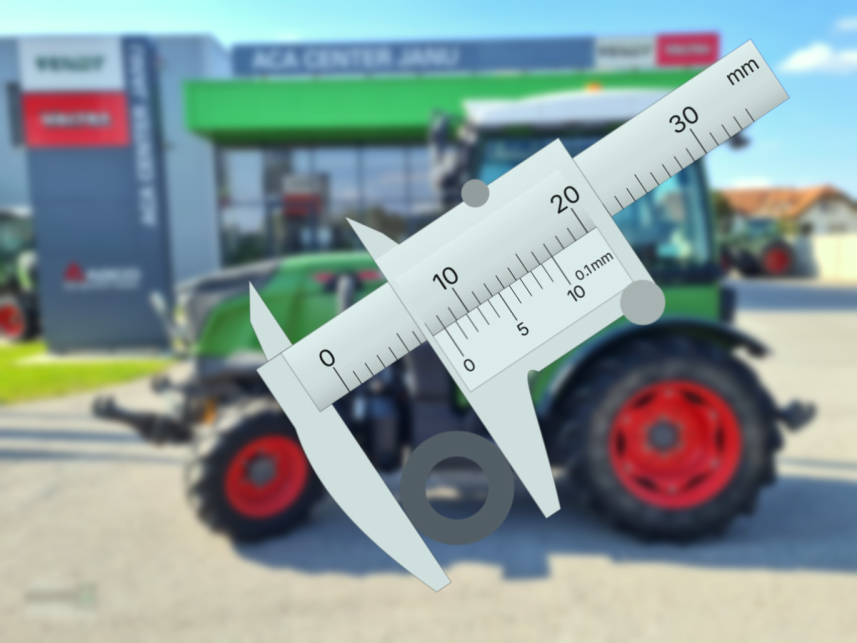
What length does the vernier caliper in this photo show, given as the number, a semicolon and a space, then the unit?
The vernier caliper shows 8.0; mm
